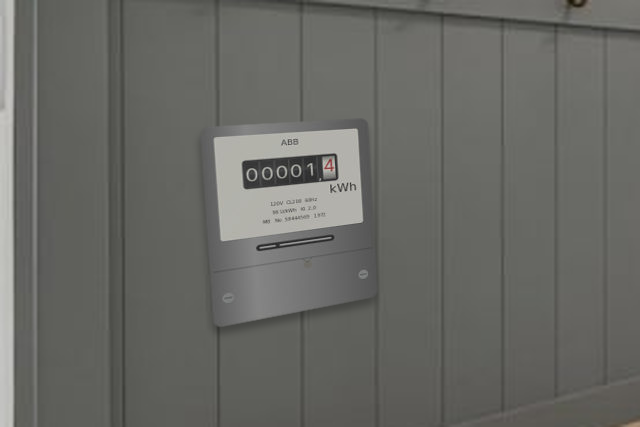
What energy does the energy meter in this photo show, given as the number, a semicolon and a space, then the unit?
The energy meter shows 1.4; kWh
